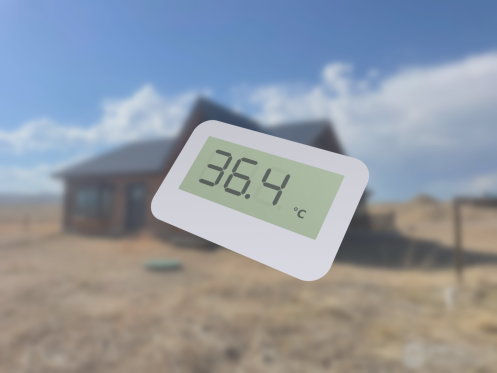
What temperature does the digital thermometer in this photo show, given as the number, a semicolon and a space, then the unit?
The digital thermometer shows 36.4; °C
